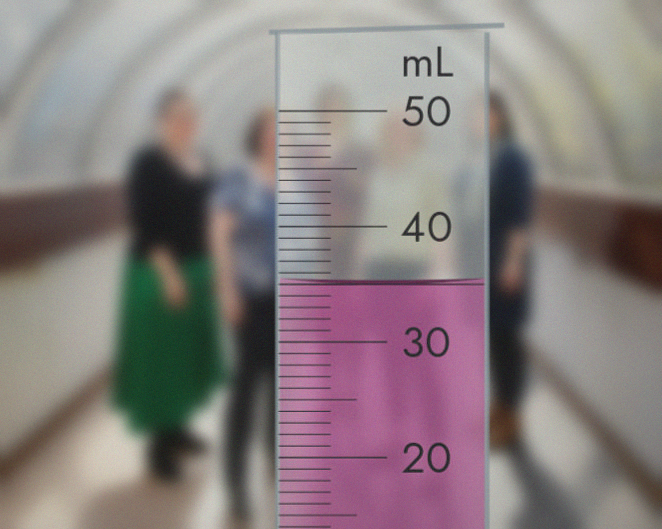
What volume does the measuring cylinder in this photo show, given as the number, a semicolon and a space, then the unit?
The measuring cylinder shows 35; mL
